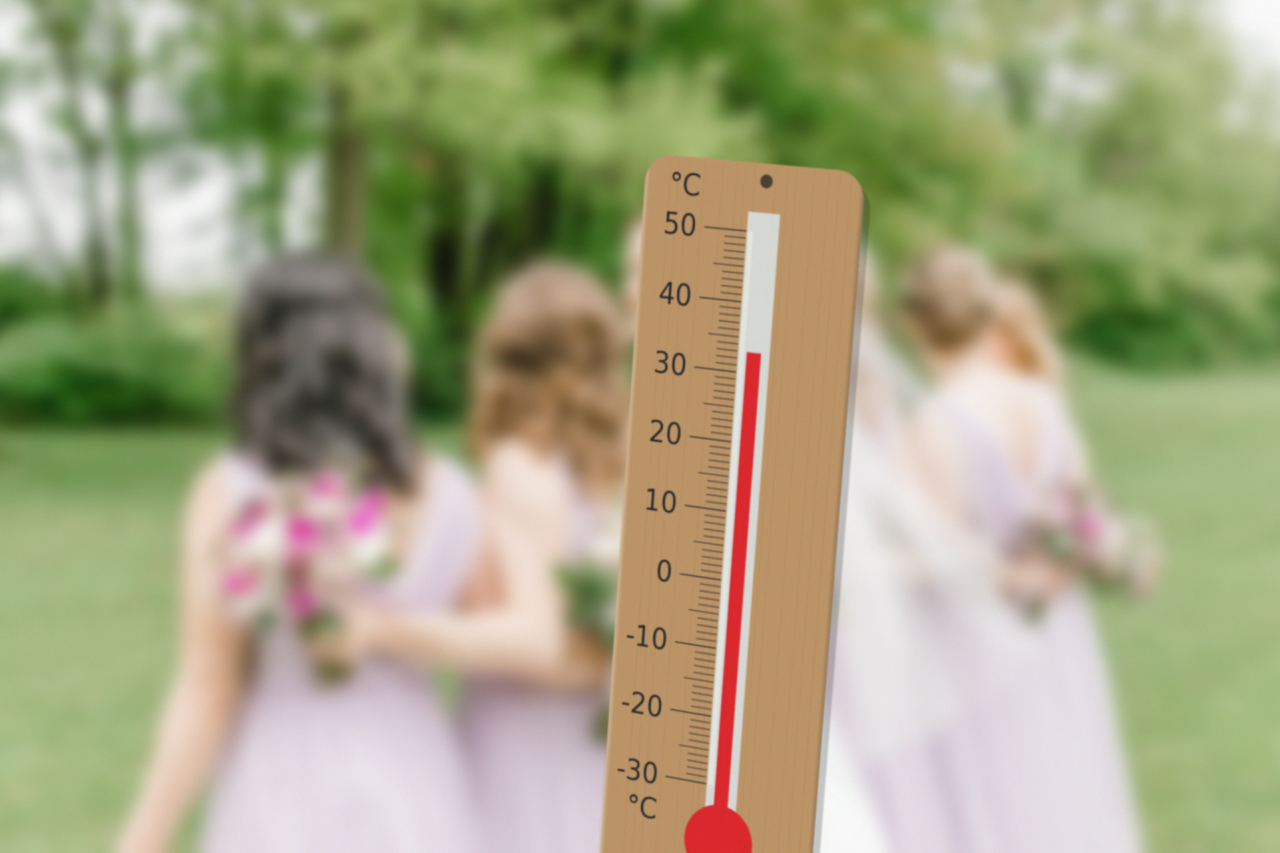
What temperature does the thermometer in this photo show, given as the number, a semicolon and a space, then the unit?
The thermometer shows 33; °C
